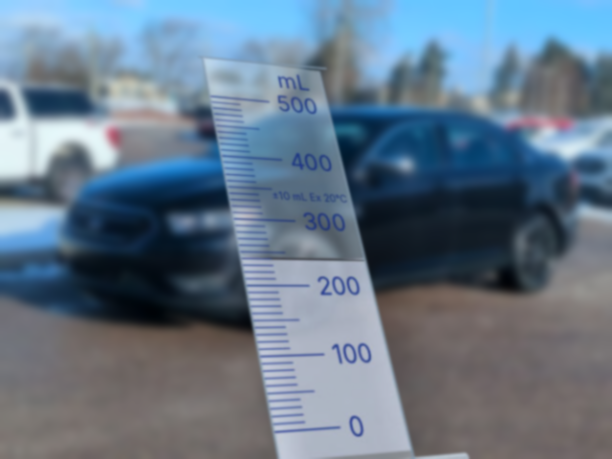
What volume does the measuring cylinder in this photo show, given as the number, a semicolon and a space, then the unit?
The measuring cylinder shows 240; mL
